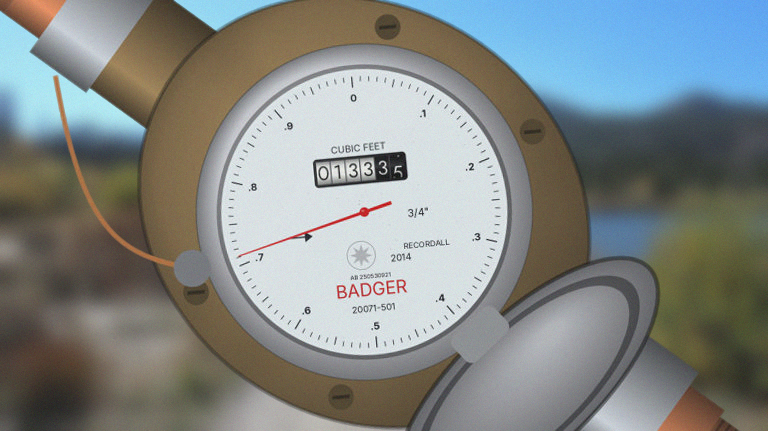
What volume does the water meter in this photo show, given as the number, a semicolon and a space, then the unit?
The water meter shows 13334.71; ft³
